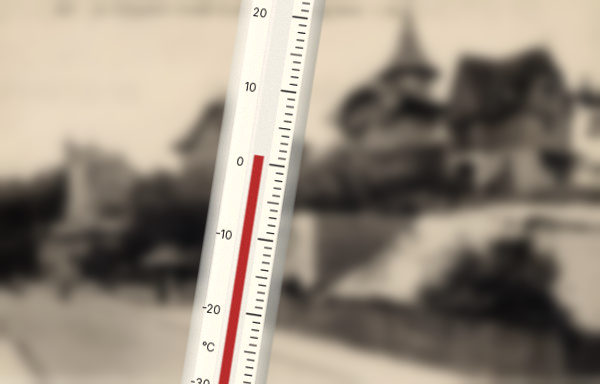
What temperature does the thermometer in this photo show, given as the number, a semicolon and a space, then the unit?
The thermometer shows 1; °C
